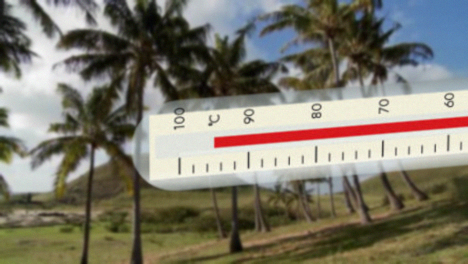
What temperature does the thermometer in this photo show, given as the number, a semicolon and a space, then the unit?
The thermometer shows 95; °C
